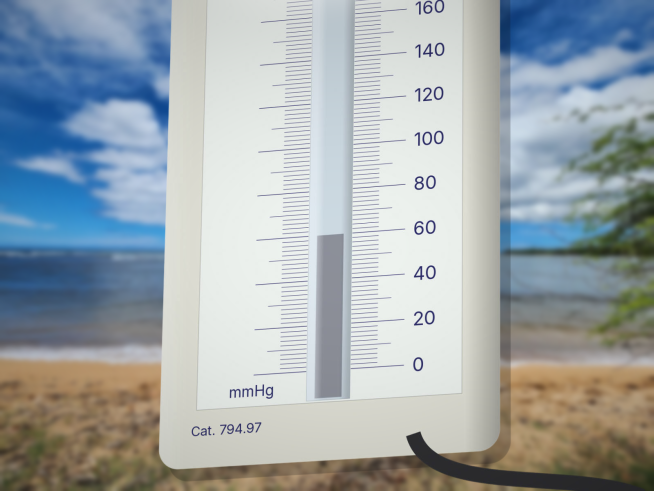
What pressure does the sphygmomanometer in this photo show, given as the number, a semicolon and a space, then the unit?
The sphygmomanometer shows 60; mmHg
